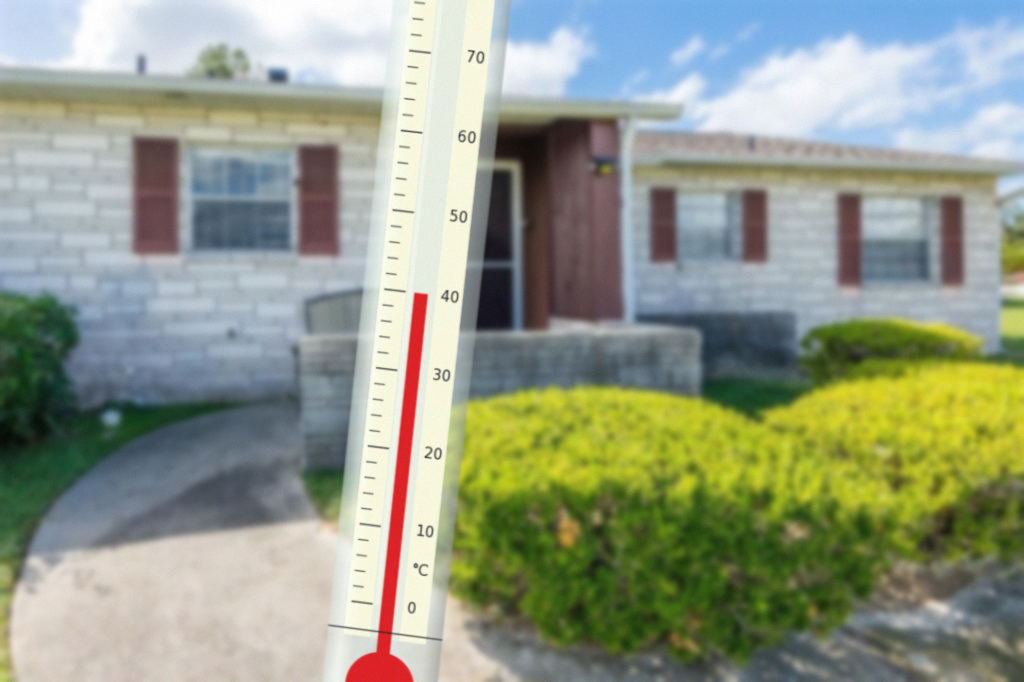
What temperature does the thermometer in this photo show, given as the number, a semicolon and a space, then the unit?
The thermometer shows 40; °C
